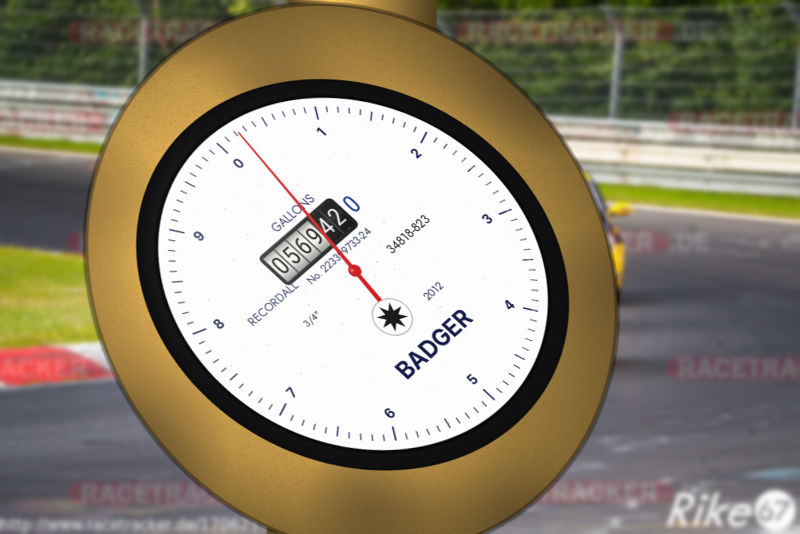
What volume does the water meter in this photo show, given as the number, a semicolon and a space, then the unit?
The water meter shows 569420.2; gal
